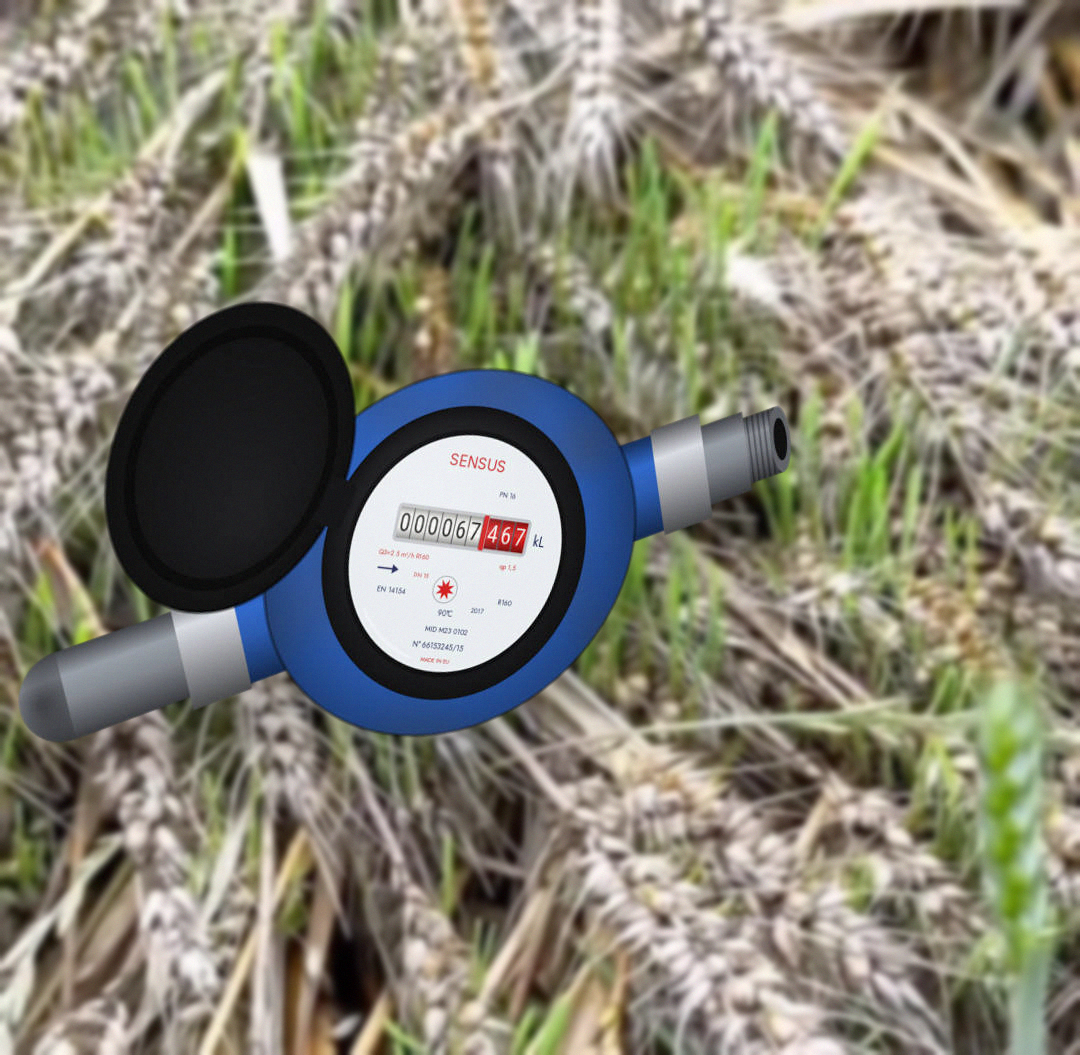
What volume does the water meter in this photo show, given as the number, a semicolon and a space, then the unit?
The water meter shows 67.467; kL
